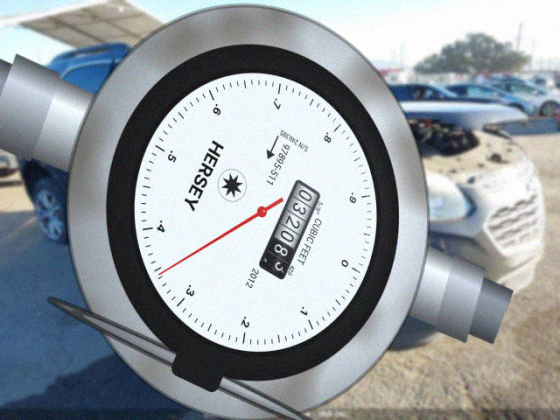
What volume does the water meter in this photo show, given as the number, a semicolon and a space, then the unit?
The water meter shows 32083.34; ft³
